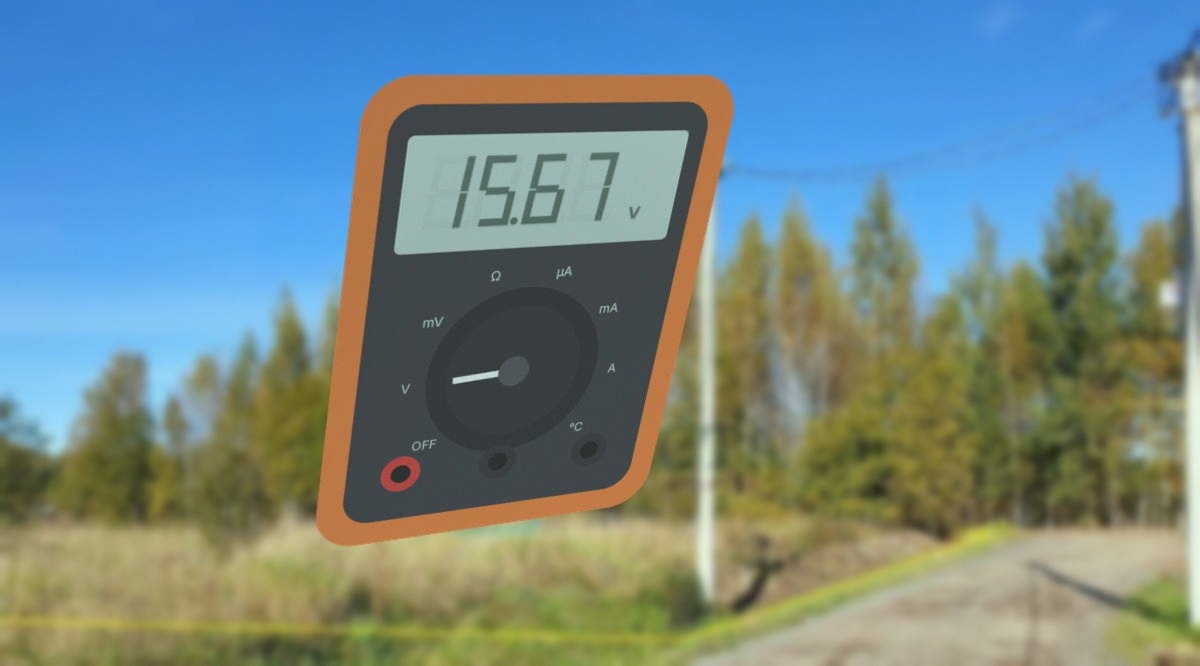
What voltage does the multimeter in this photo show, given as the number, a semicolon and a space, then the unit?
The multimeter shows 15.67; V
